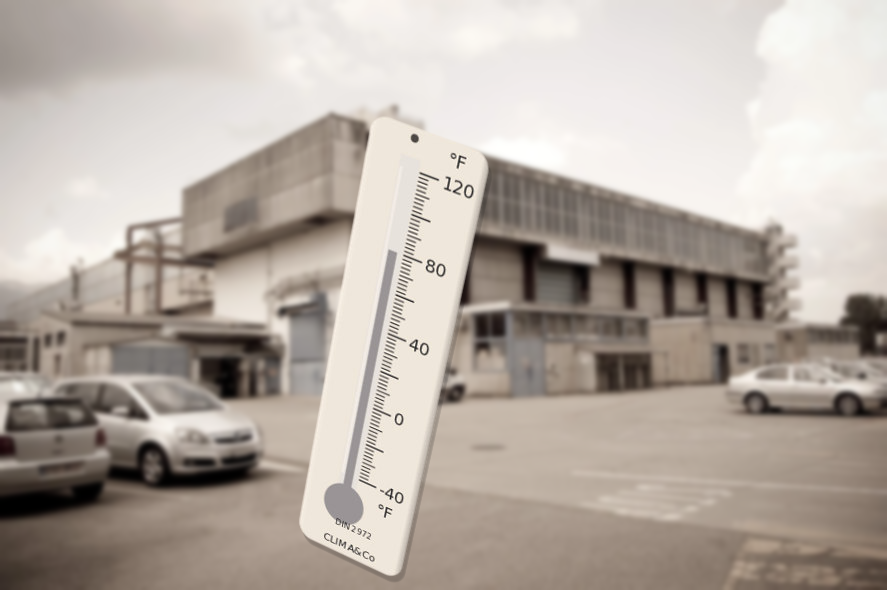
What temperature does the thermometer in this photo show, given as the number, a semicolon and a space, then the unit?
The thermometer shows 80; °F
